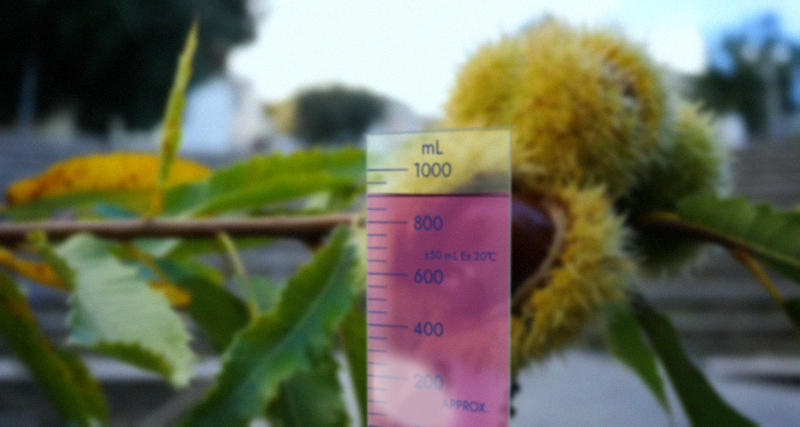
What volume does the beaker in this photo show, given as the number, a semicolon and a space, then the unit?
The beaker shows 900; mL
